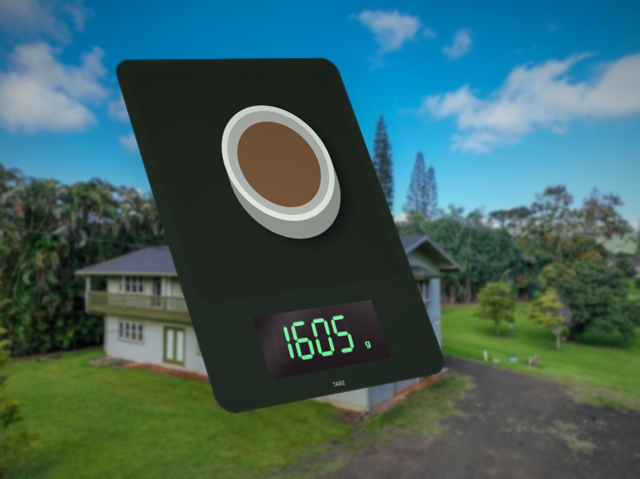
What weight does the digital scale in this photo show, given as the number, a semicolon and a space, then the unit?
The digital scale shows 1605; g
